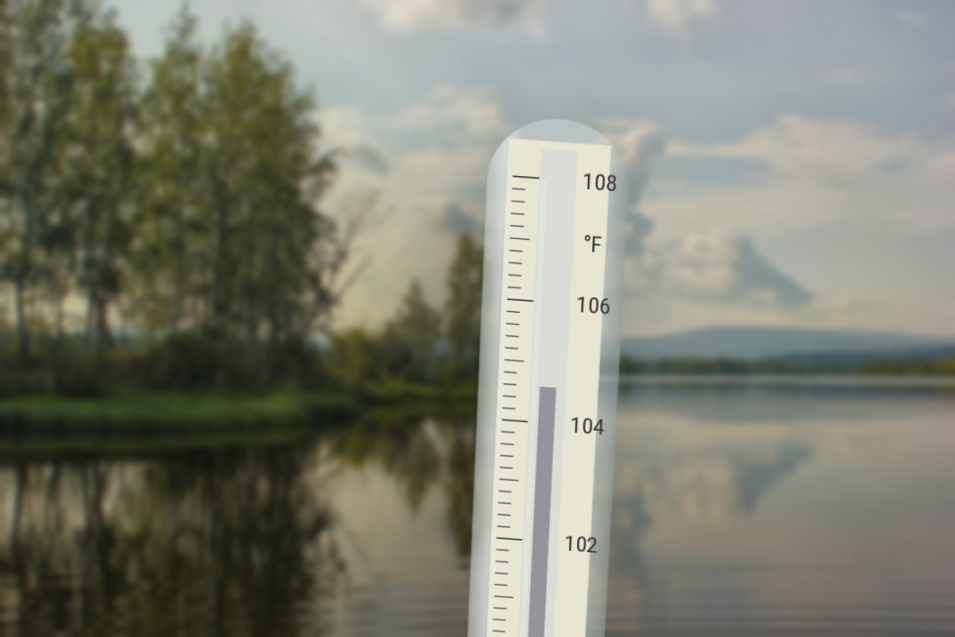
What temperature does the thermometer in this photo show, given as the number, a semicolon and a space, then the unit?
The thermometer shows 104.6; °F
